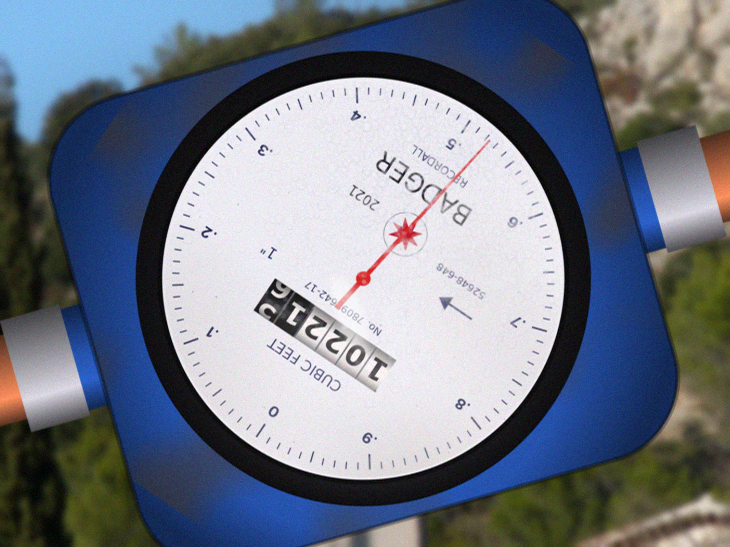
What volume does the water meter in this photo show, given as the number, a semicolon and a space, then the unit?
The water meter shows 102215.52; ft³
